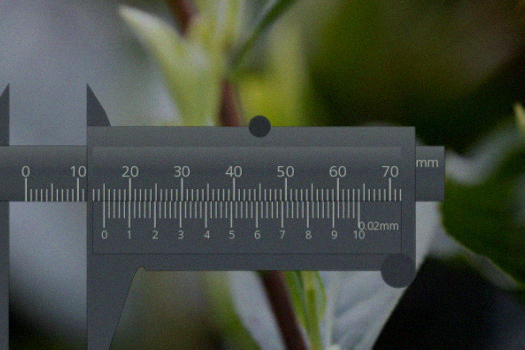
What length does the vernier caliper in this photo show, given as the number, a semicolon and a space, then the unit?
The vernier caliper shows 15.0; mm
